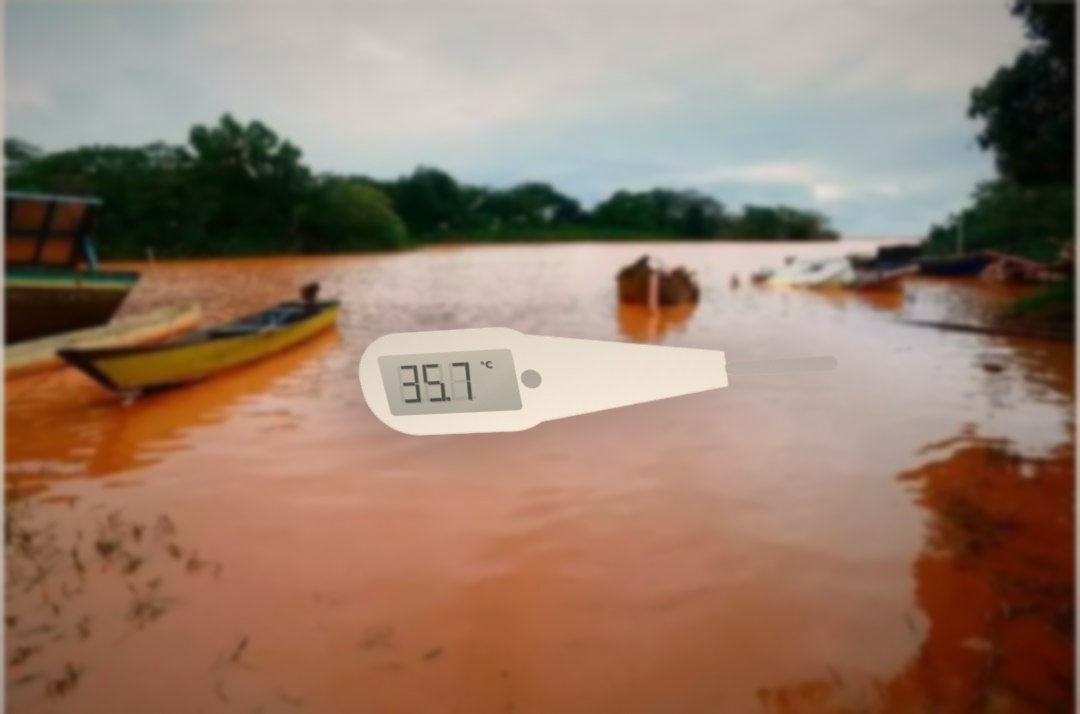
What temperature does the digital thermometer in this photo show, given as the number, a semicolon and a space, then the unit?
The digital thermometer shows 35.7; °C
